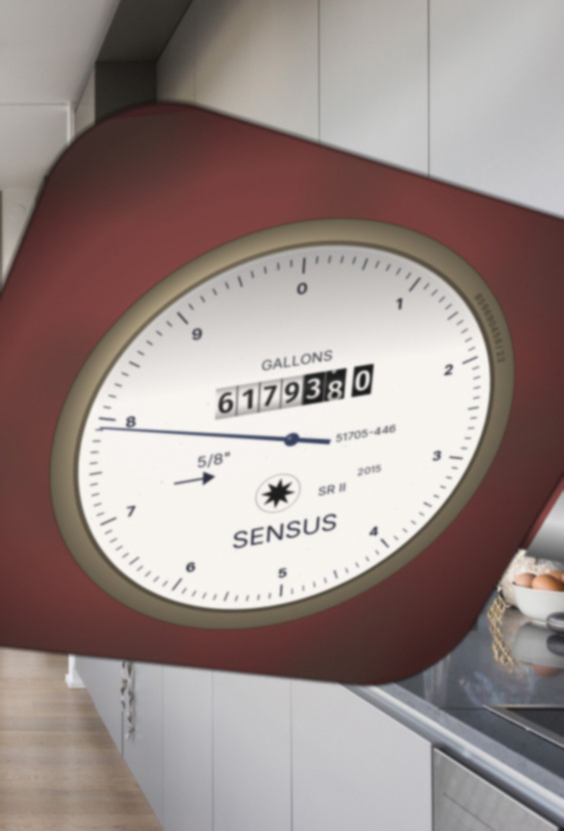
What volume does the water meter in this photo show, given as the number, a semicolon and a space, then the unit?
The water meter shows 6179377.9; gal
